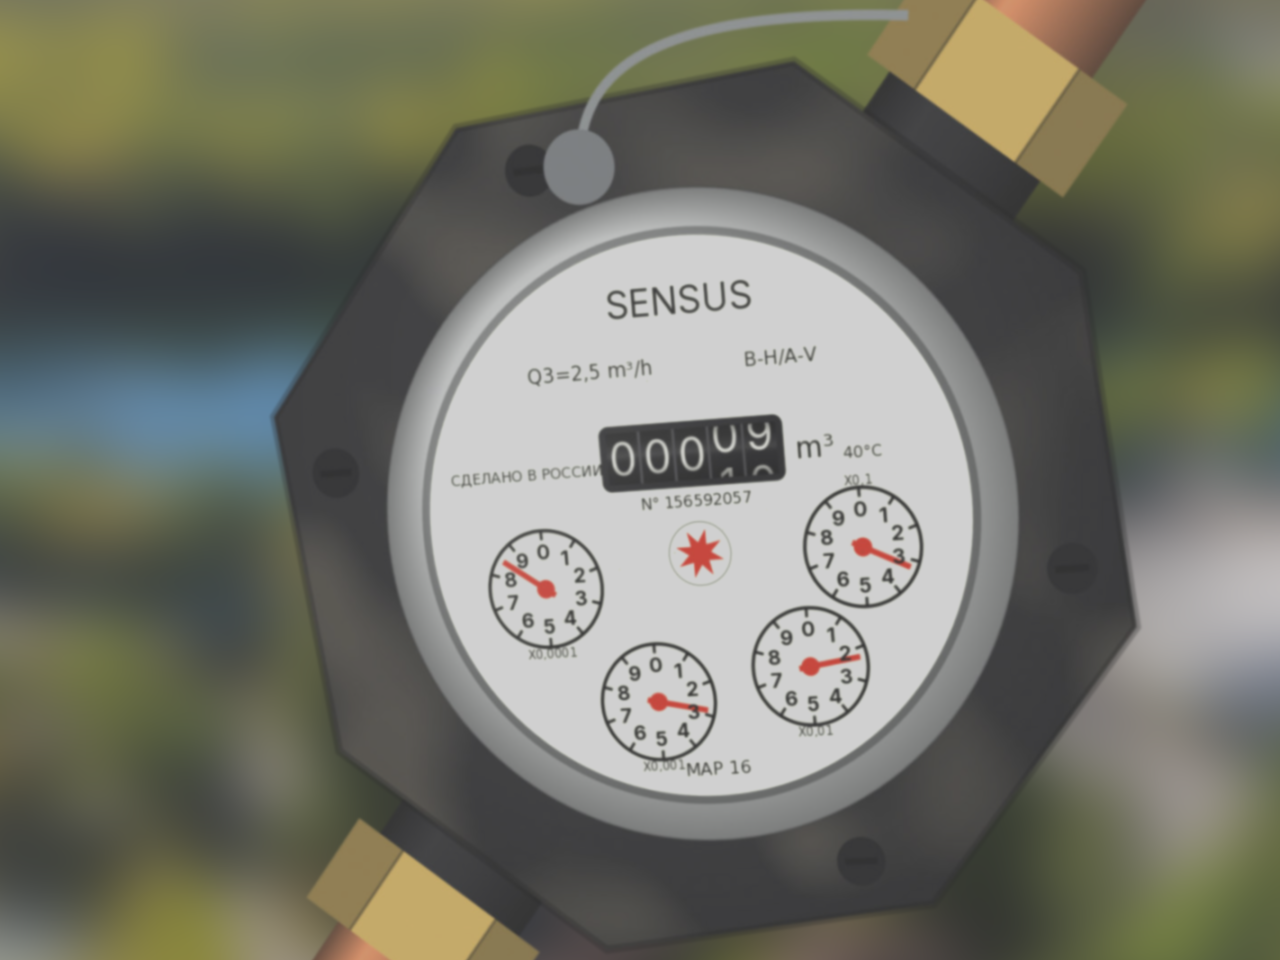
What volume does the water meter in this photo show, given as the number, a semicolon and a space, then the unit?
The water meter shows 9.3228; m³
